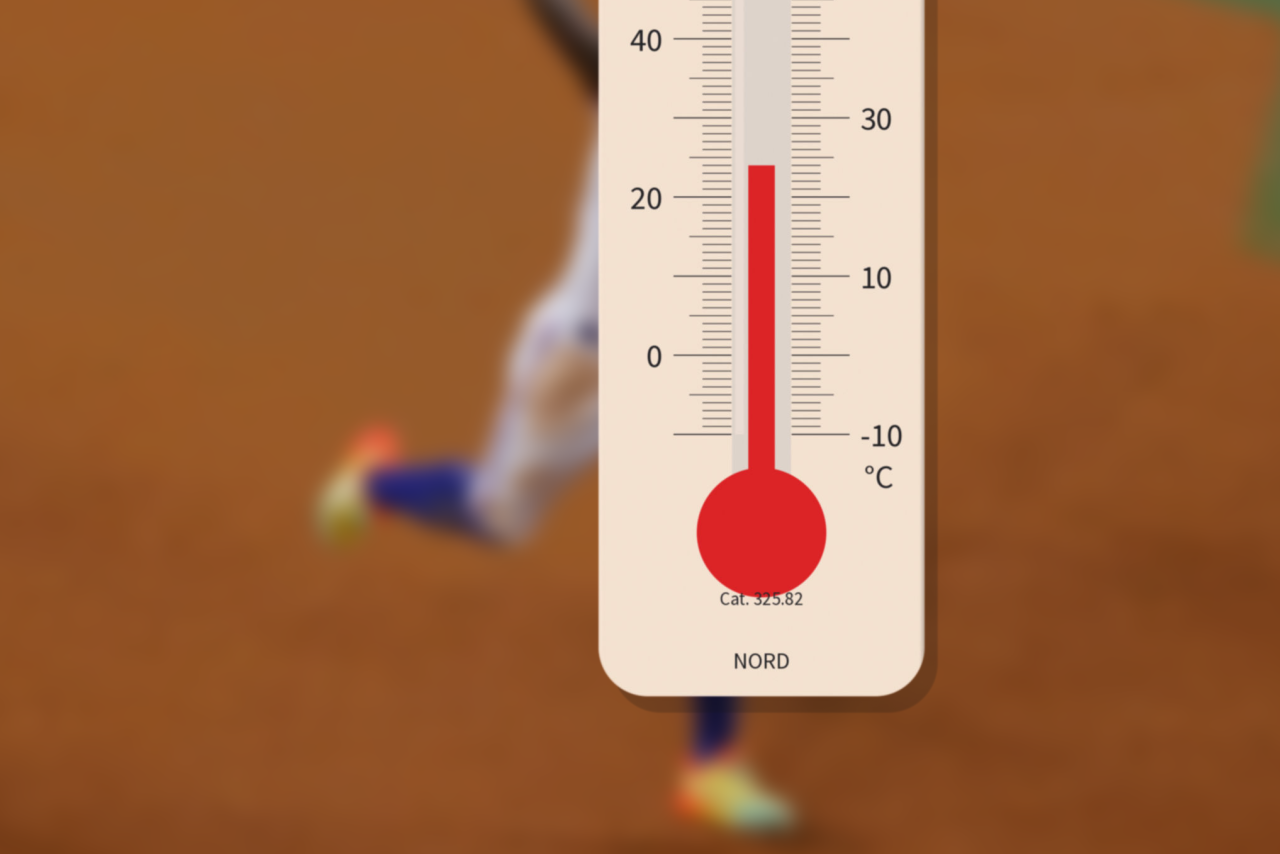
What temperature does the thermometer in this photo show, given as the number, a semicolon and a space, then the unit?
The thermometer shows 24; °C
